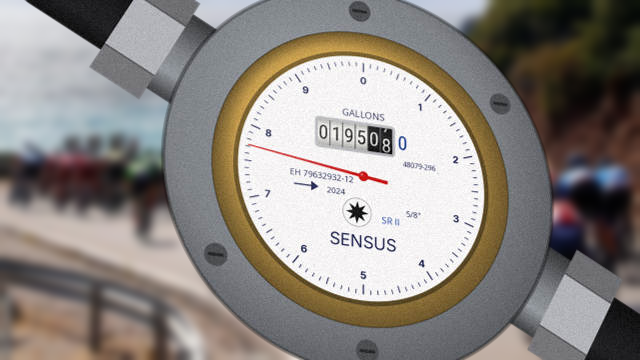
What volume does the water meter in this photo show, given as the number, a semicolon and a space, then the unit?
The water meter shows 195077.7; gal
